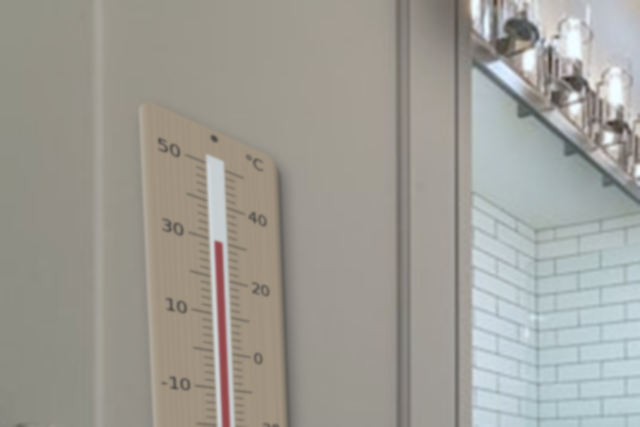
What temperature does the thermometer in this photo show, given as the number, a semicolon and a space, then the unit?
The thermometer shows 30; °C
